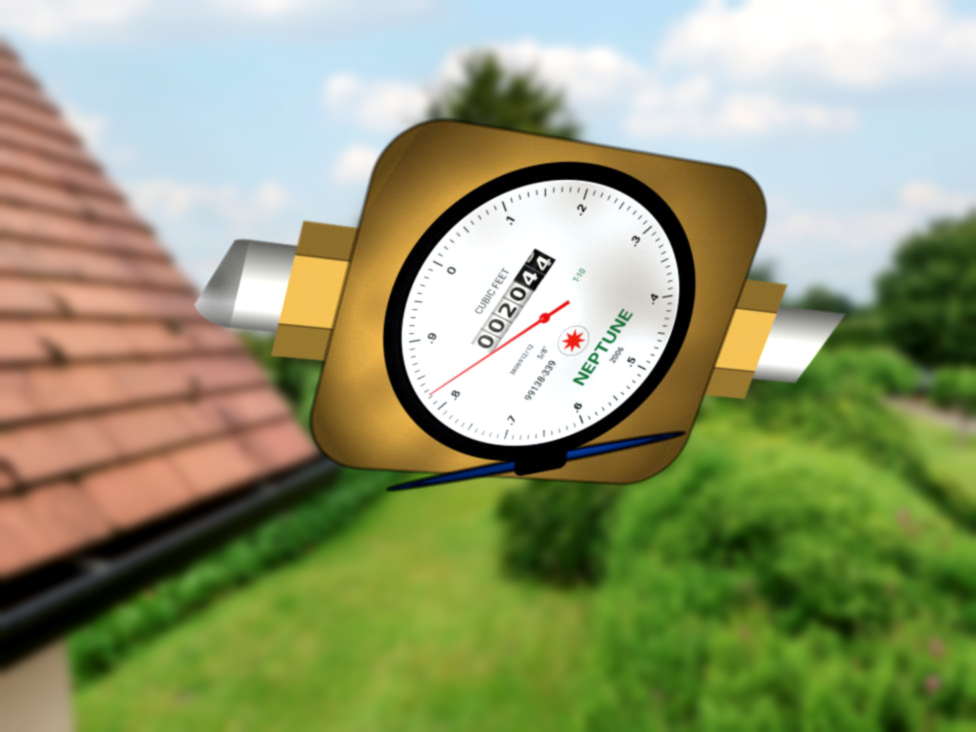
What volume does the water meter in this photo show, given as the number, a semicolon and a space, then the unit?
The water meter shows 2043.82; ft³
